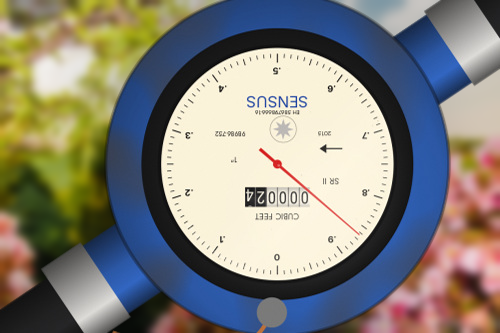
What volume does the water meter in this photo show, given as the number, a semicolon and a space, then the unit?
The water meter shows 23.86; ft³
